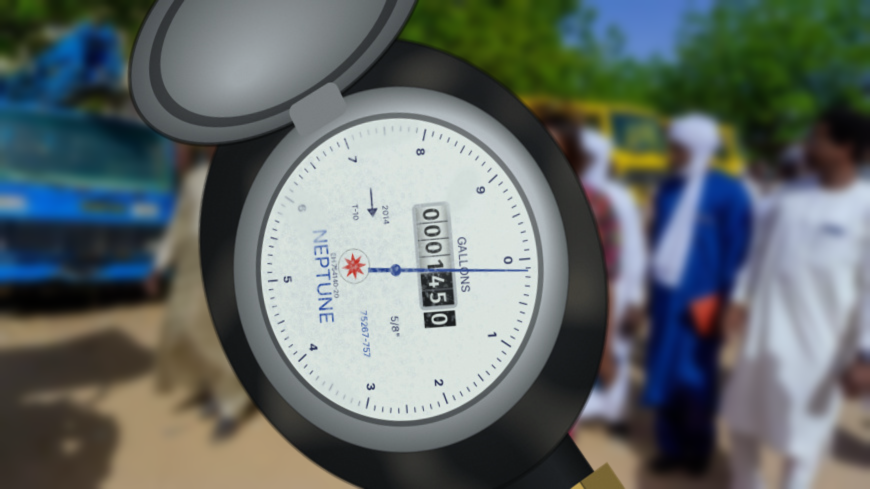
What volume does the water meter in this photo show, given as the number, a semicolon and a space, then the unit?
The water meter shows 1450.1; gal
